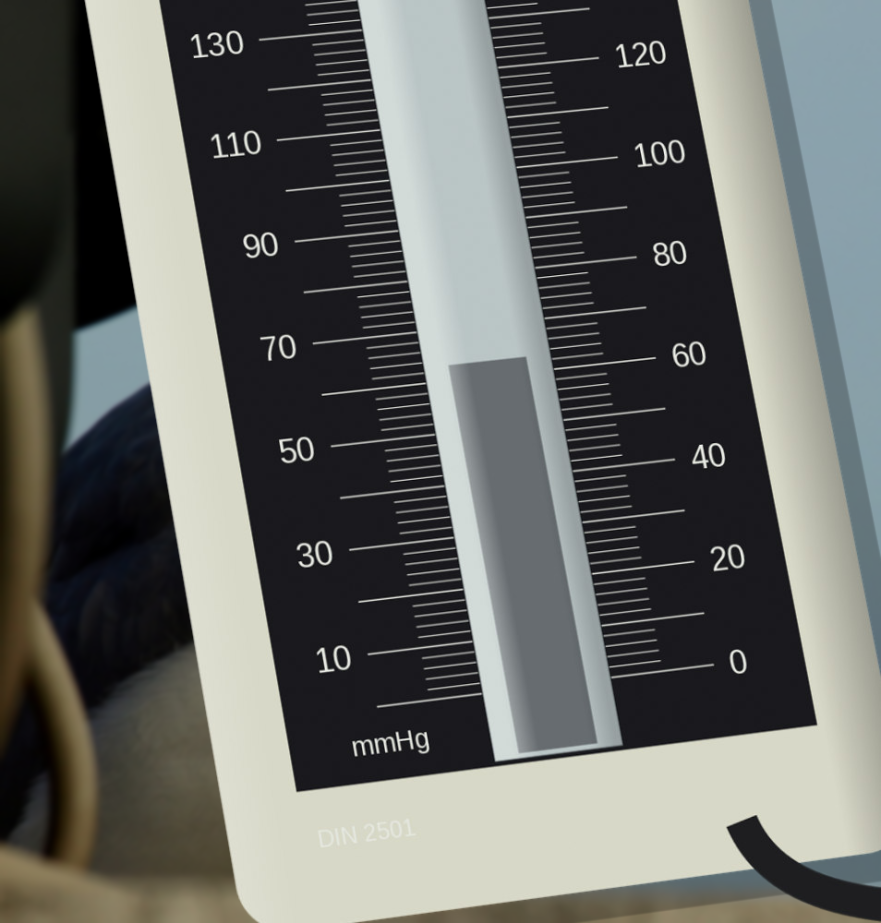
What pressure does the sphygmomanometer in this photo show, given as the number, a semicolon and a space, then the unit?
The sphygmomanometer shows 63; mmHg
